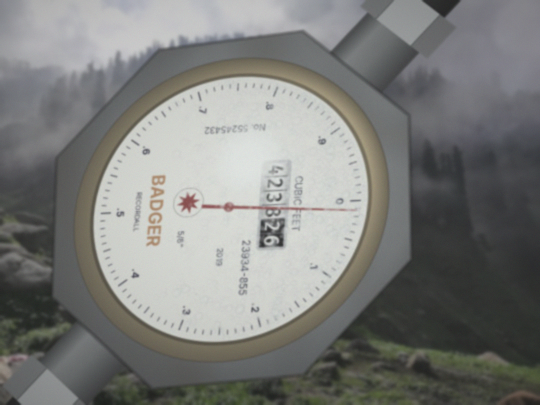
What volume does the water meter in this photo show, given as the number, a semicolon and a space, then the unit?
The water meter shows 423826.01; ft³
